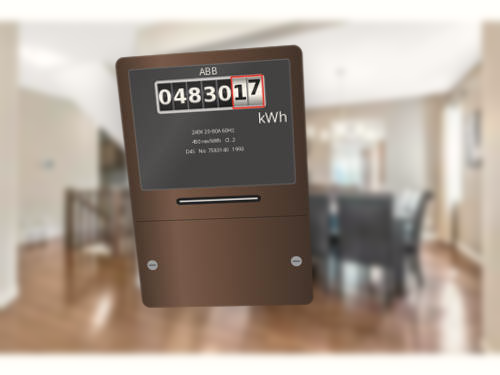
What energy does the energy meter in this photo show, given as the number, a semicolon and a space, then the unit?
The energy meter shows 4830.17; kWh
